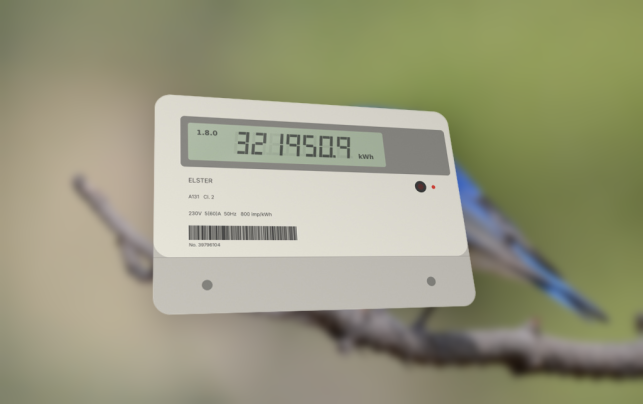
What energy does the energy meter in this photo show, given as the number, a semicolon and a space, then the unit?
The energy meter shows 321950.9; kWh
